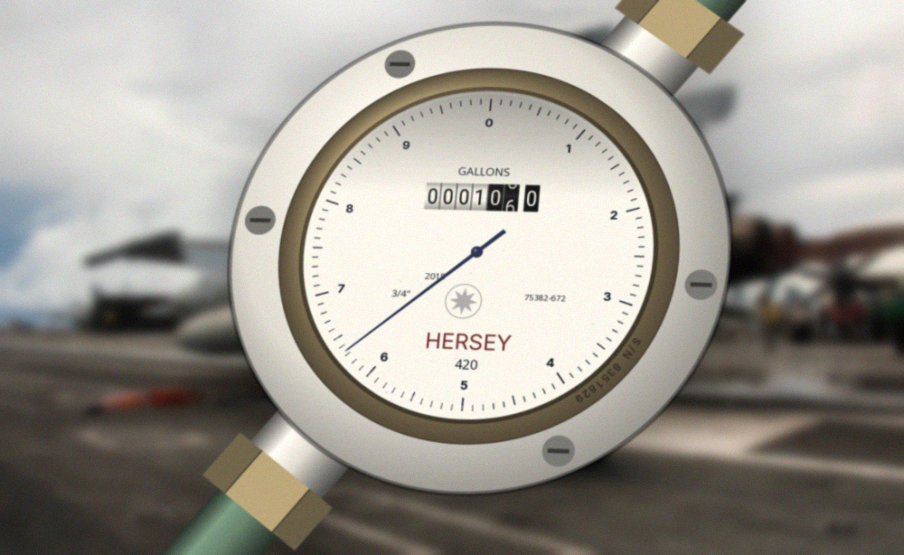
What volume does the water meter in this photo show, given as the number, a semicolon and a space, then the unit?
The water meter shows 1056.3; gal
